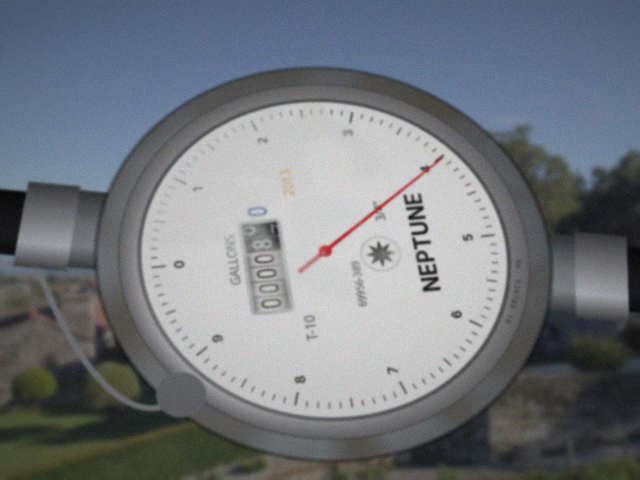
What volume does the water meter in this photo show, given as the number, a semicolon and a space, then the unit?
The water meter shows 864.0; gal
